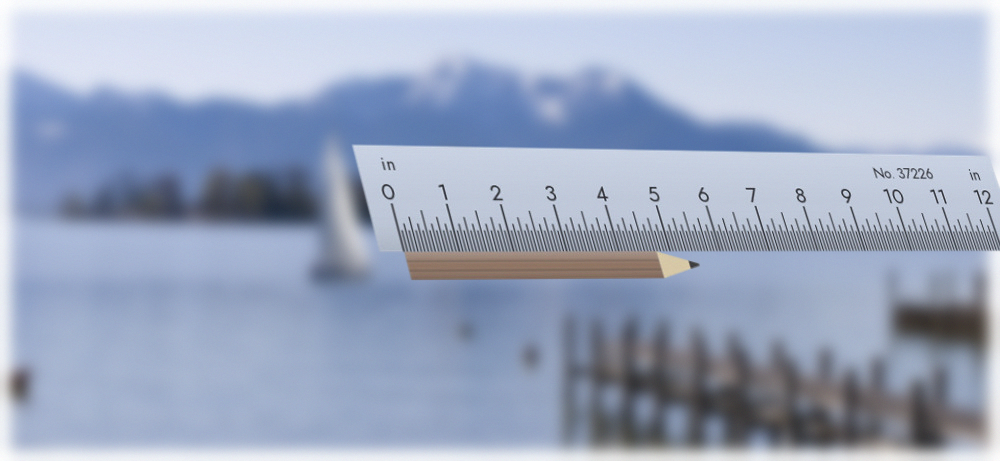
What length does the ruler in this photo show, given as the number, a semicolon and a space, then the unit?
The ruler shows 5.5; in
